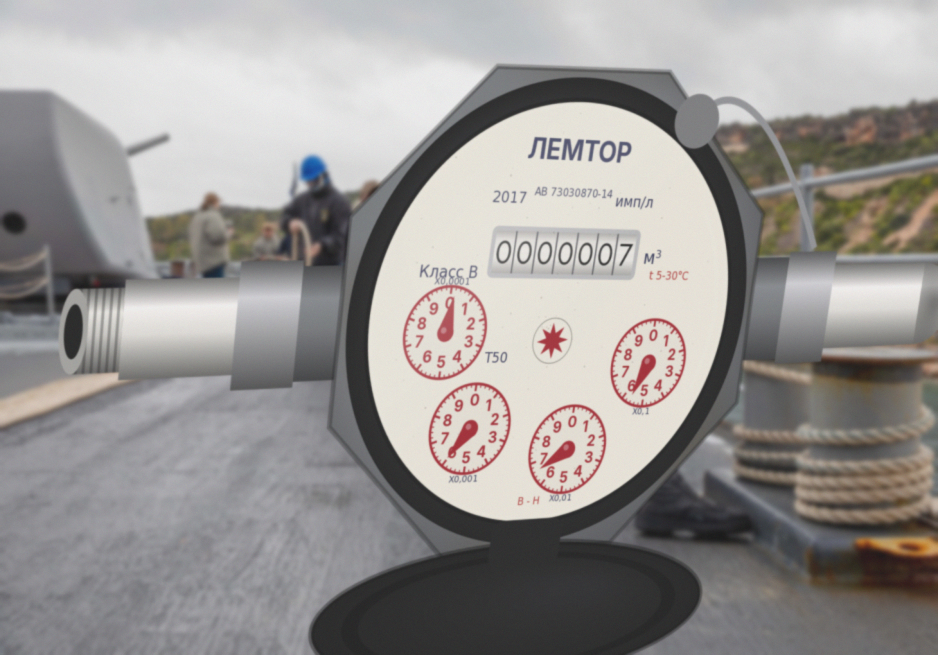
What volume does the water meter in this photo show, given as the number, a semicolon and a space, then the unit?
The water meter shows 7.5660; m³
